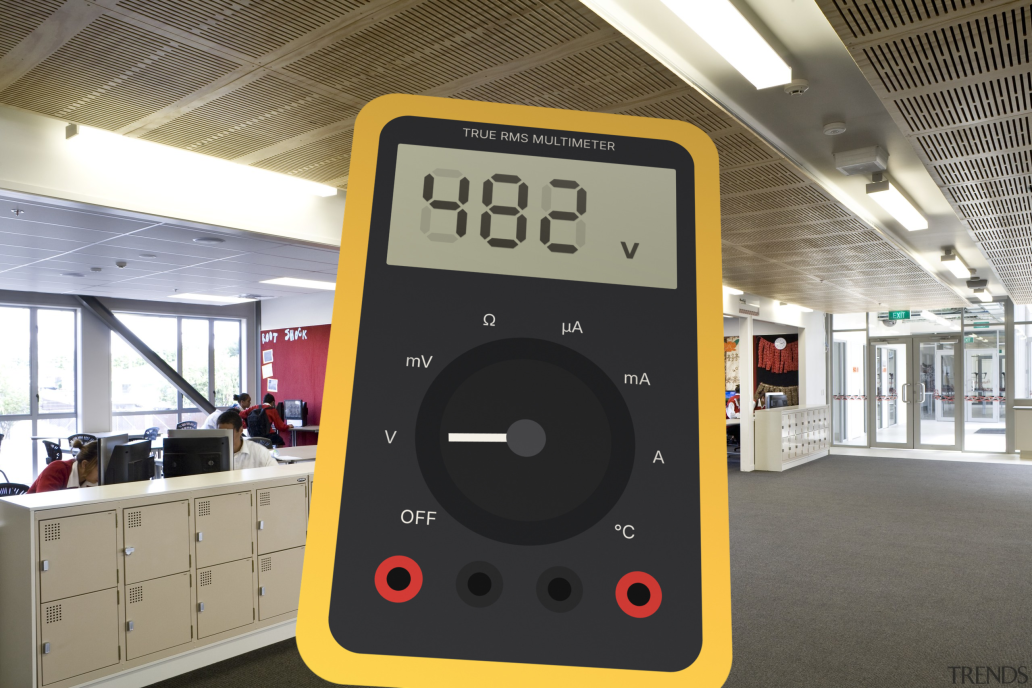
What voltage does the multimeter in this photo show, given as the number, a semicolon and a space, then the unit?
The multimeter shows 482; V
